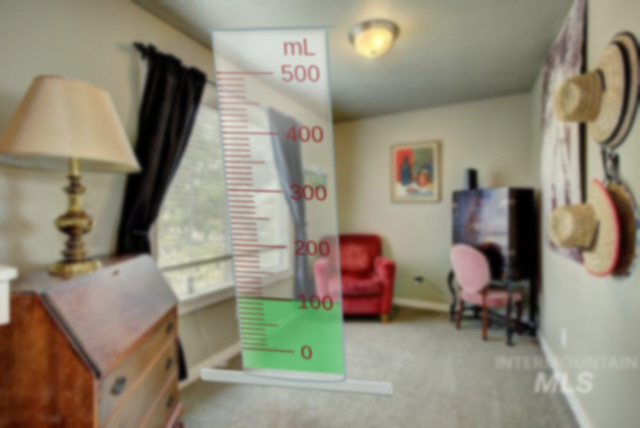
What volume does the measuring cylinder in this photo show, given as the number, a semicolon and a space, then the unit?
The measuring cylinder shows 100; mL
